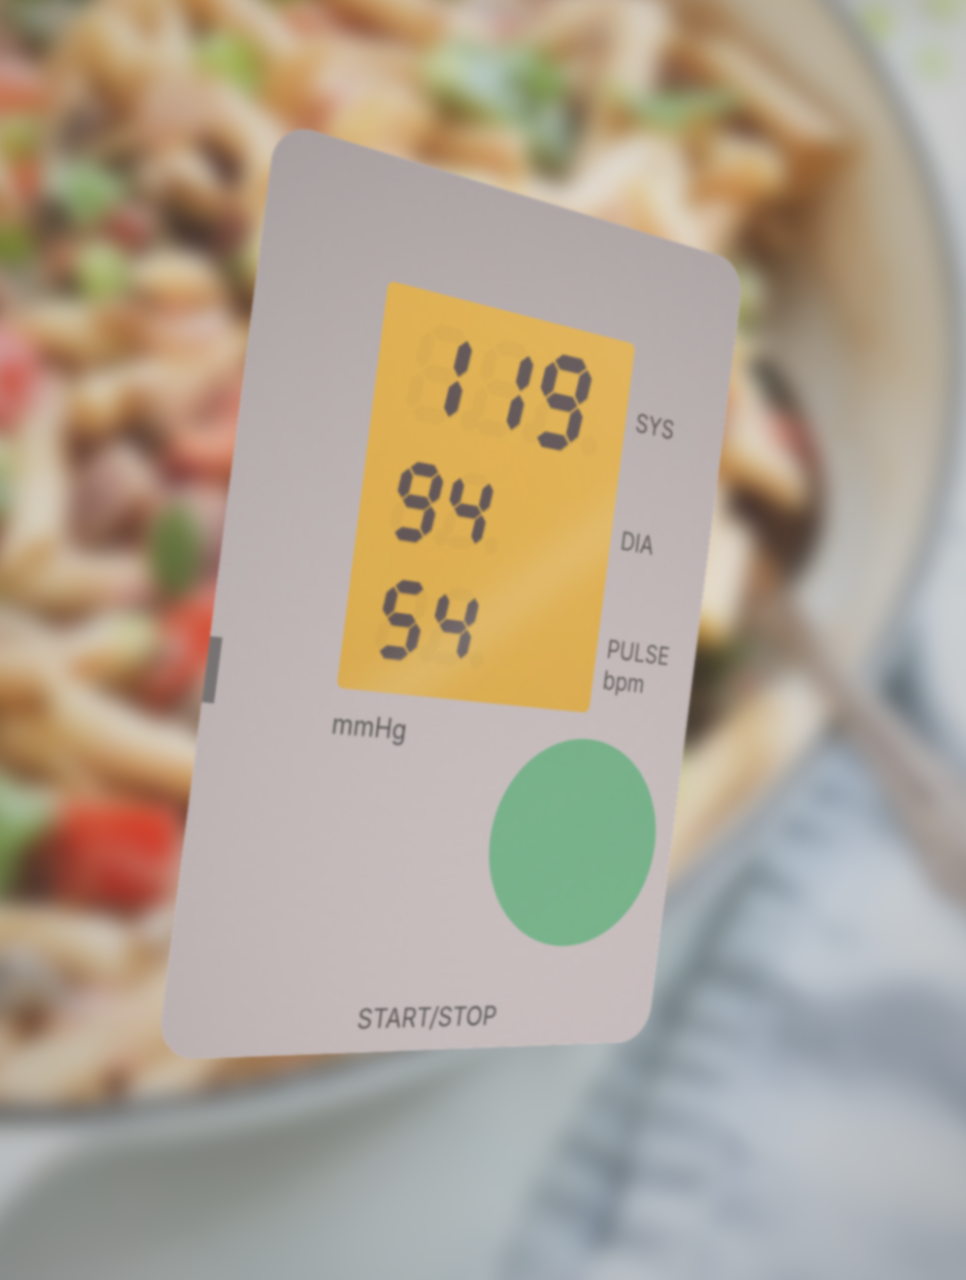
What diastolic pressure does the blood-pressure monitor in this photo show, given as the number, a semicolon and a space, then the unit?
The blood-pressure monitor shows 94; mmHg
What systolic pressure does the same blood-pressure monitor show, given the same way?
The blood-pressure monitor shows 119; mmHg
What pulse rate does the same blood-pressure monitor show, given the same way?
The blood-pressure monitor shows 54; bpm
